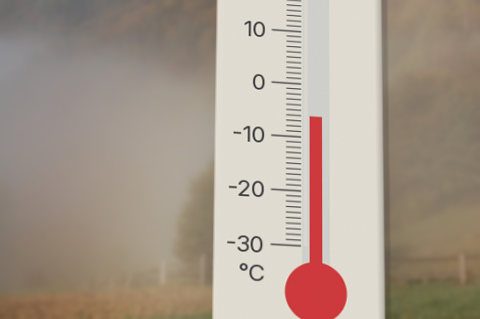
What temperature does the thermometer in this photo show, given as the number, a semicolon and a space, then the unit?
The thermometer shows -6; °C
